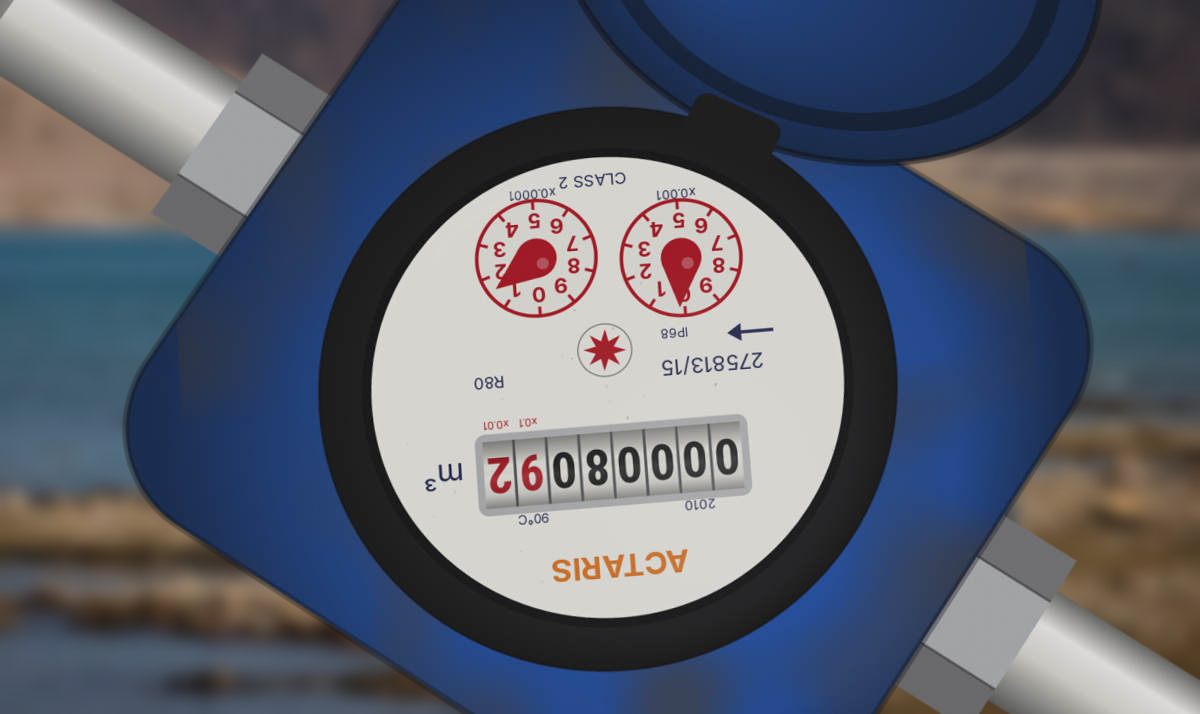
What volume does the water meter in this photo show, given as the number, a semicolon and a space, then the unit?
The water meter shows 80.9201; m³
